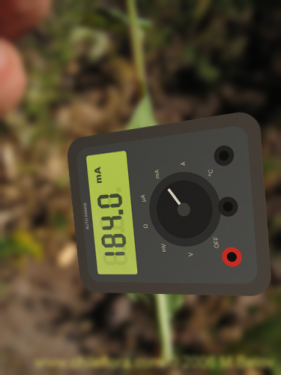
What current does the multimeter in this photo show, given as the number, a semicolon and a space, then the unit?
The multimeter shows 184.0; mA
